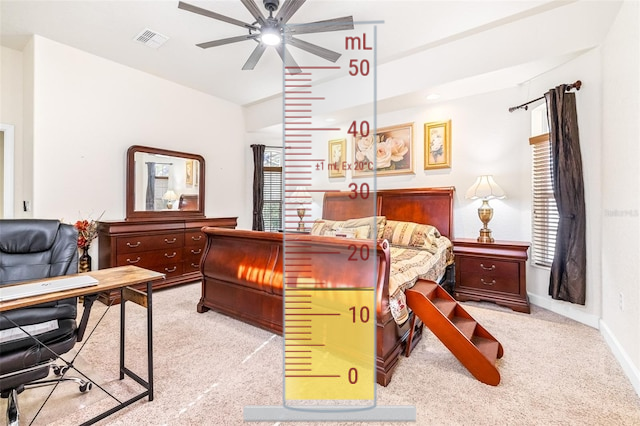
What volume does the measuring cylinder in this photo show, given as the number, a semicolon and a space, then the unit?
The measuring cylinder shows 14; mL
